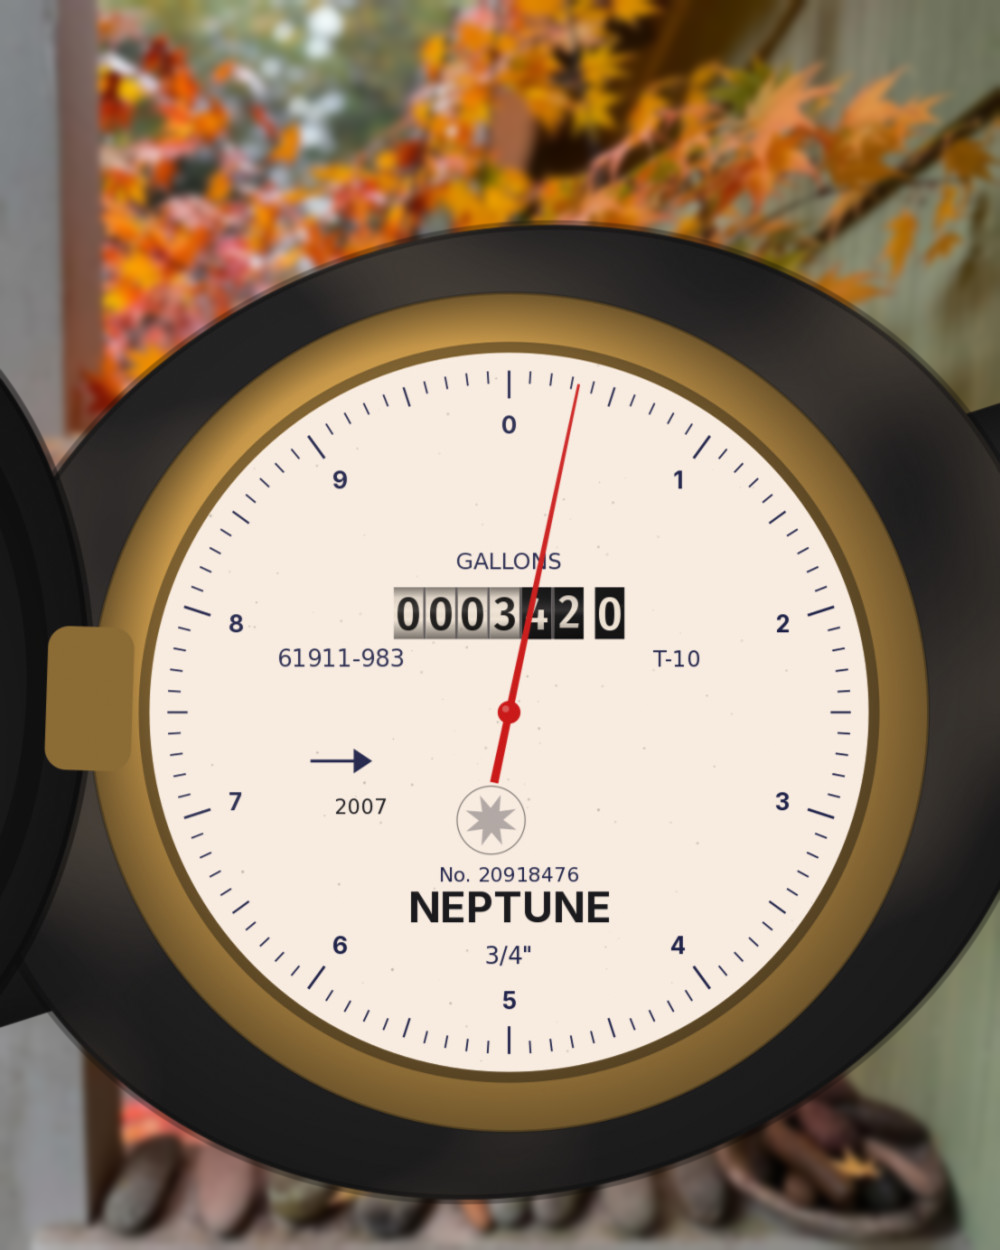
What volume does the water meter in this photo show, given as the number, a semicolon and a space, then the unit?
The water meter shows 3420.3; gal
